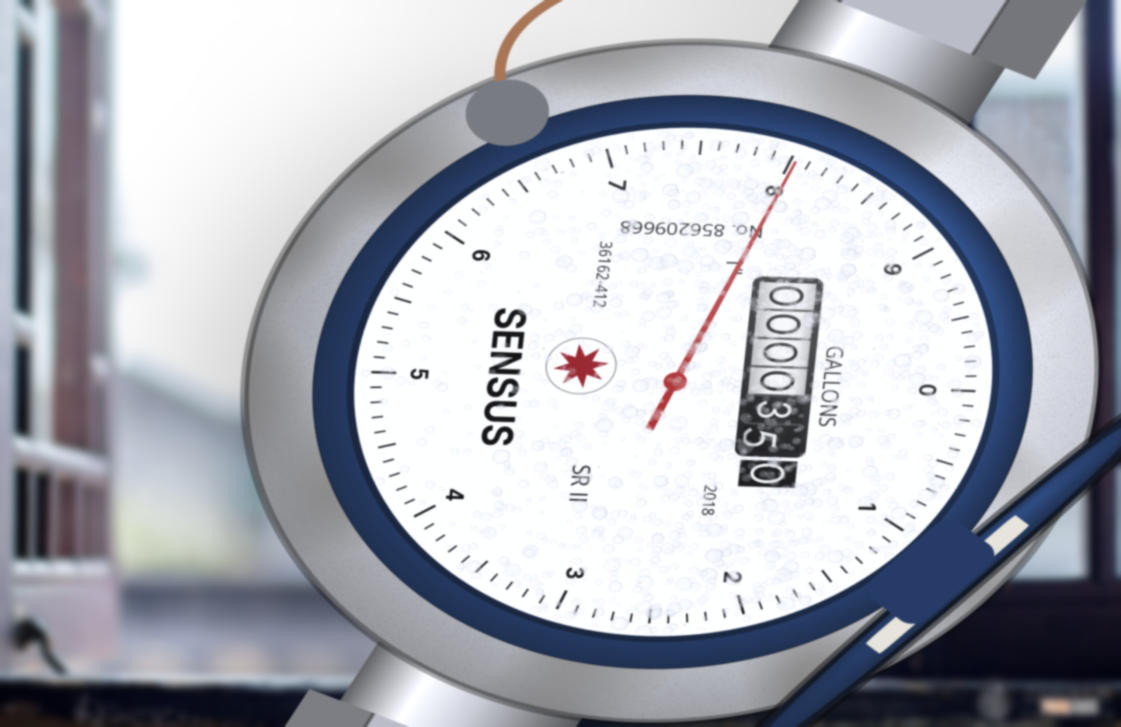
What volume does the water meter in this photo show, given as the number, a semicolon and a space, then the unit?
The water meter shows 348.0; gal
